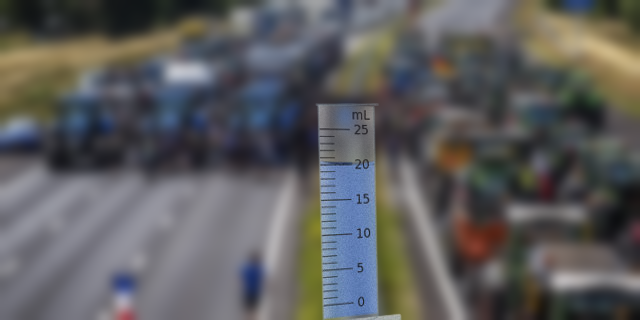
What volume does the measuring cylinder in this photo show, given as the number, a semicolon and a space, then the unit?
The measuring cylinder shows 20; mL
